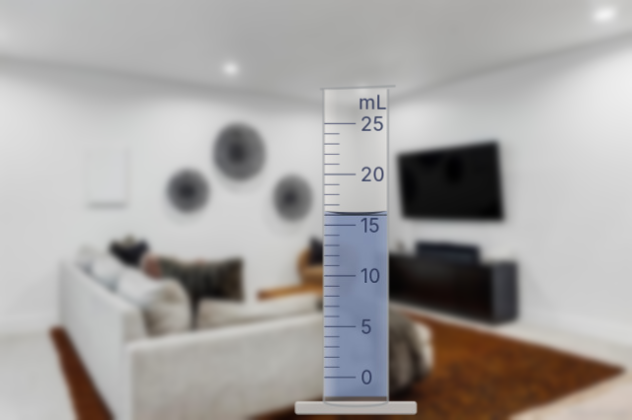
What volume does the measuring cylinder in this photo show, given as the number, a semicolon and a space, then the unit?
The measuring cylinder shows 16; mL
